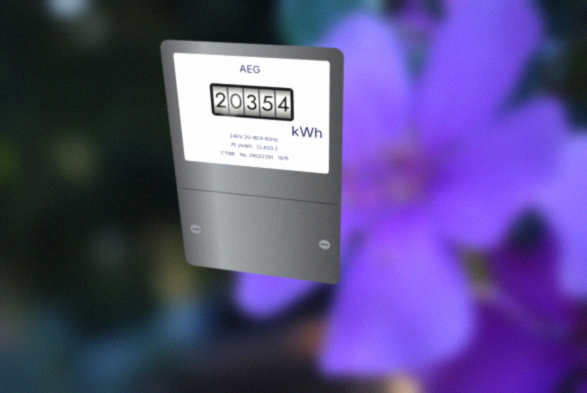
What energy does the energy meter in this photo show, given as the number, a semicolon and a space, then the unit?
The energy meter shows 20354; kWh
